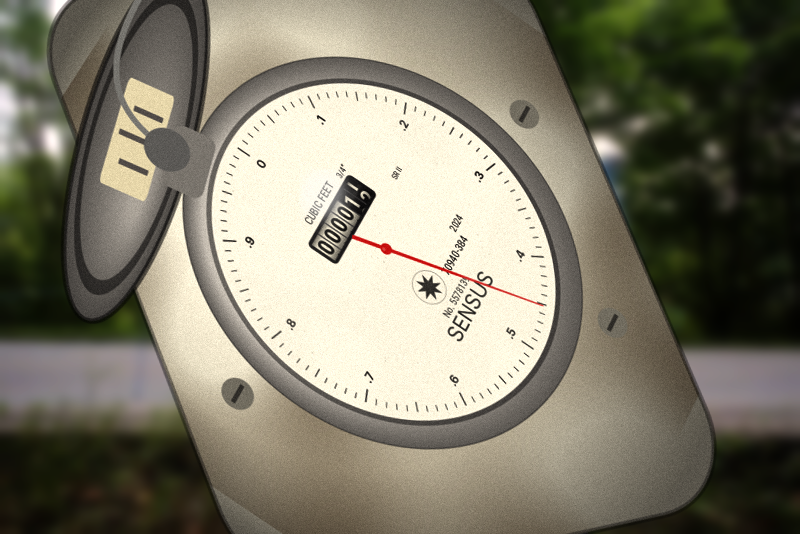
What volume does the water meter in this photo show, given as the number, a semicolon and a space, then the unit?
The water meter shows 11.45; ft³
